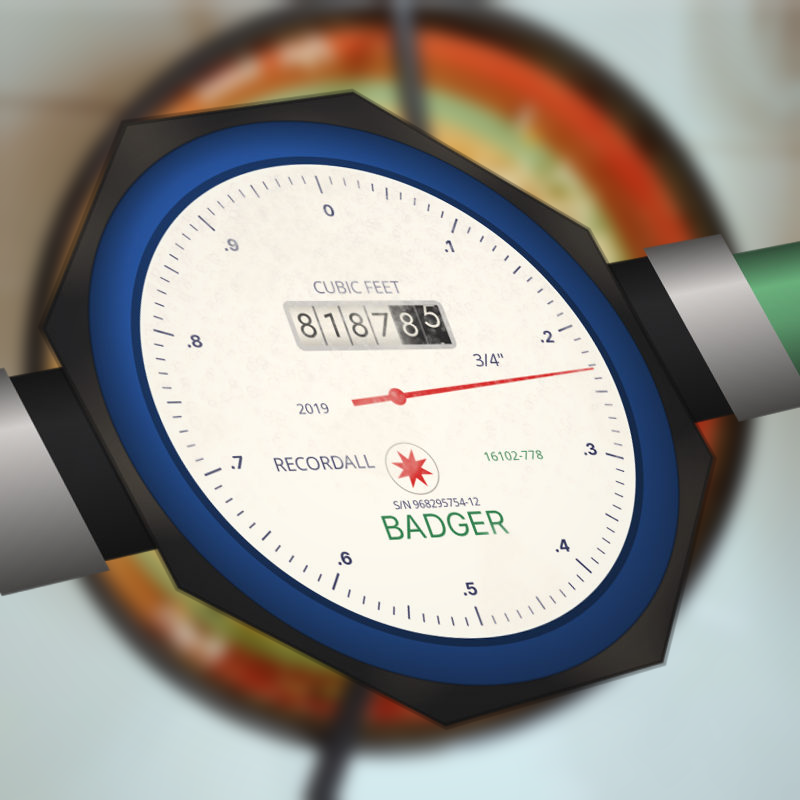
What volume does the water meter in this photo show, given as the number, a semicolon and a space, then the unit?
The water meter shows 818785.23; ft³
